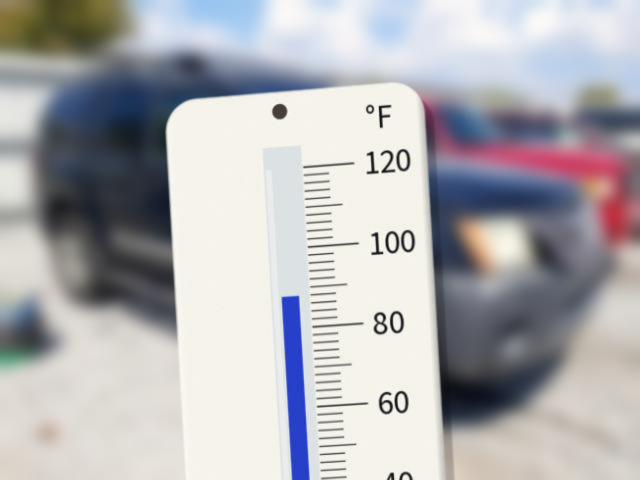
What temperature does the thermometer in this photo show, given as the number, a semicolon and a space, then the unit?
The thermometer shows 88; °F
